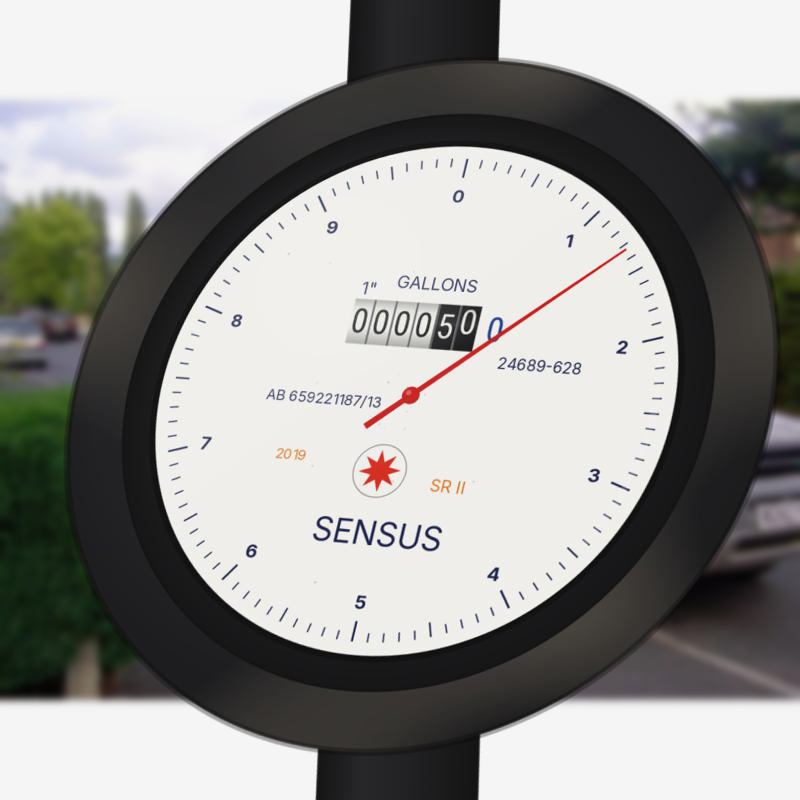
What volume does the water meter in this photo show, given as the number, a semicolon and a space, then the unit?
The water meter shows 501.3; gal
